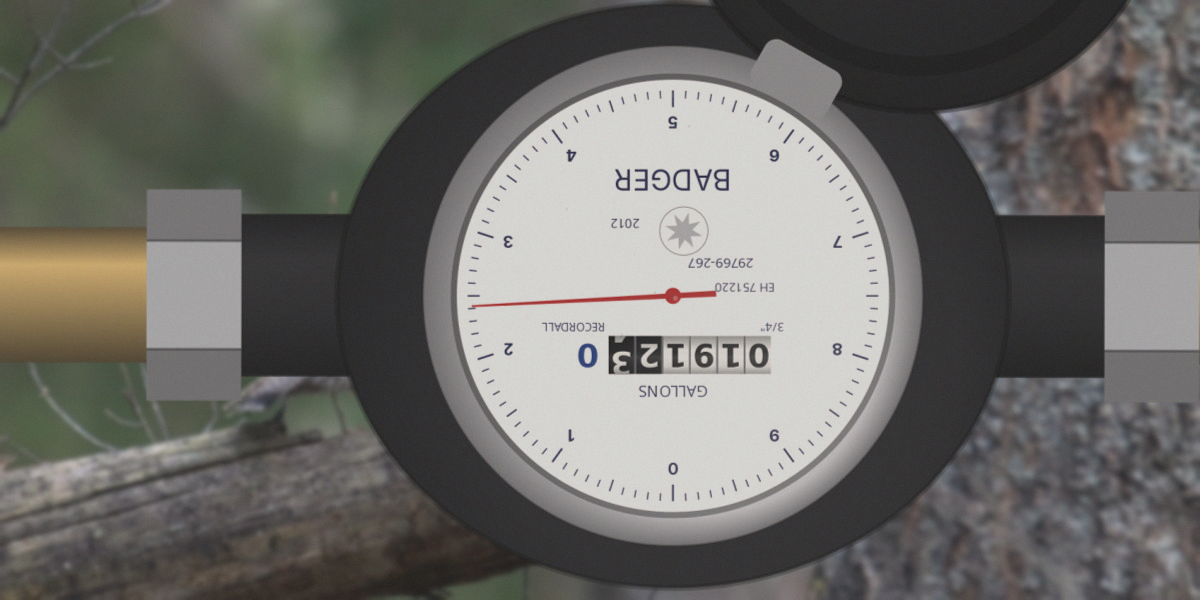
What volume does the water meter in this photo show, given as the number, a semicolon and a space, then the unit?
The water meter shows 191232.4; gal
